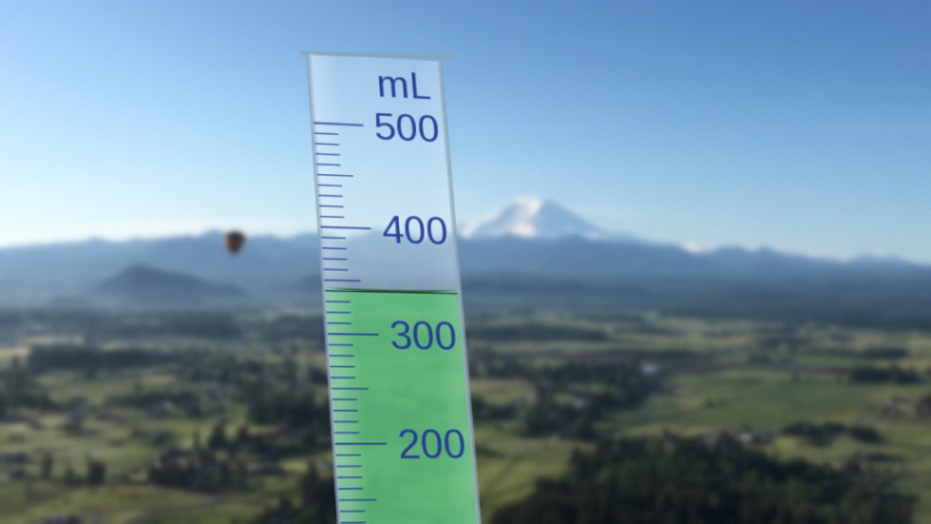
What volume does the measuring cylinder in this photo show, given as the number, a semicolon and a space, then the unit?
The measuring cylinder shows 340; mL
